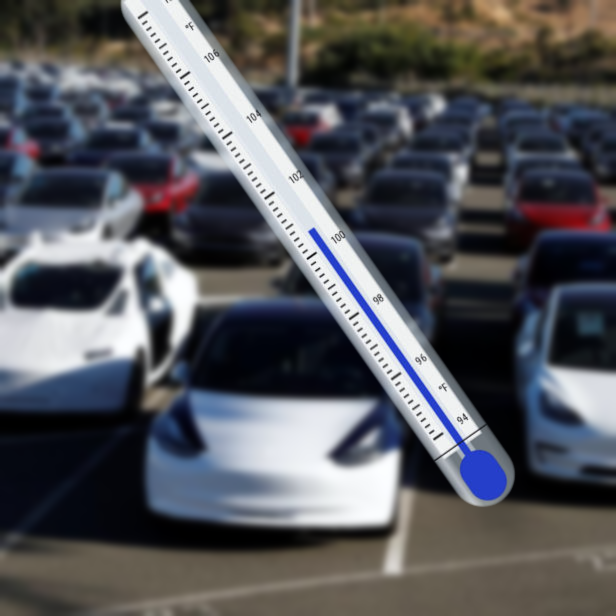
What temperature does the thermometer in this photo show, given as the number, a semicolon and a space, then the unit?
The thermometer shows 100.6; °F
